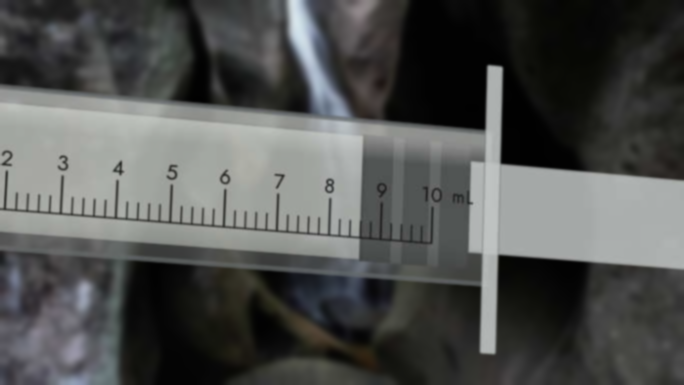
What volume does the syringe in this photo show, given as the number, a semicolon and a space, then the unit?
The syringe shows 8.6; mL
